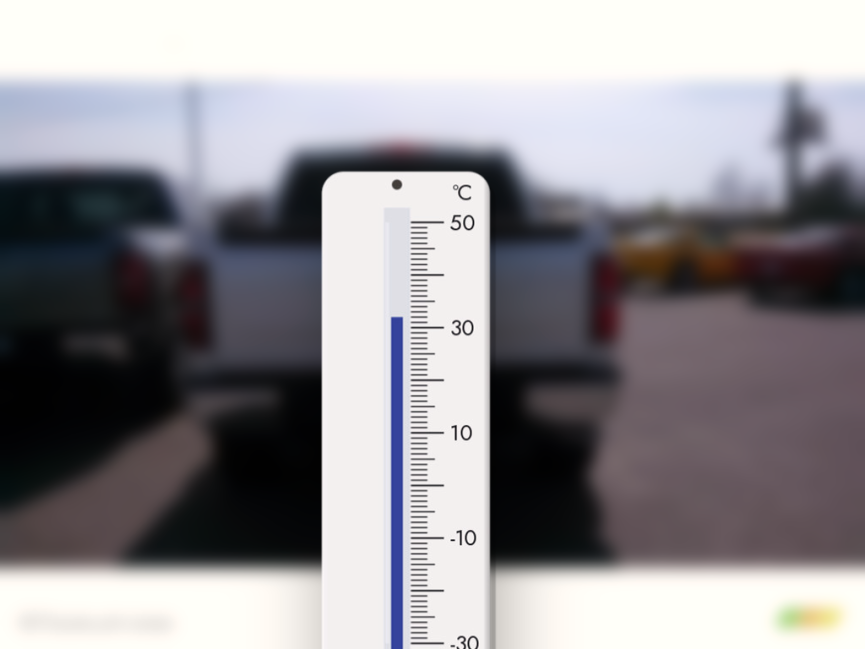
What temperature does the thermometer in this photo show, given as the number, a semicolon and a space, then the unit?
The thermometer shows 32; °C
